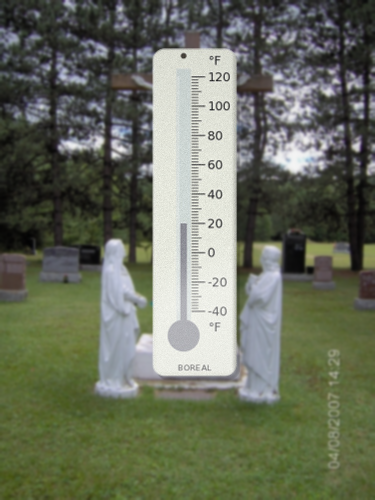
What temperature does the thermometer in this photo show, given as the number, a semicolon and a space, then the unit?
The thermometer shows 20; °F
